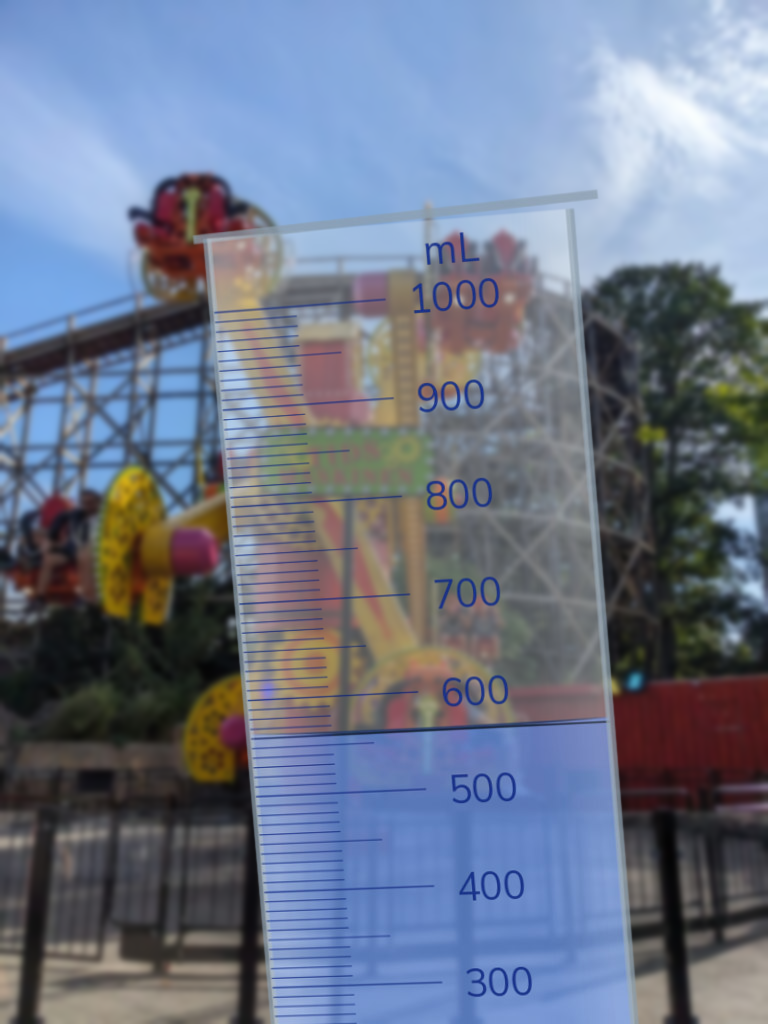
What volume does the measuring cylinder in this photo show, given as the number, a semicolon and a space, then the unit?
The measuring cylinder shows 560; mL
